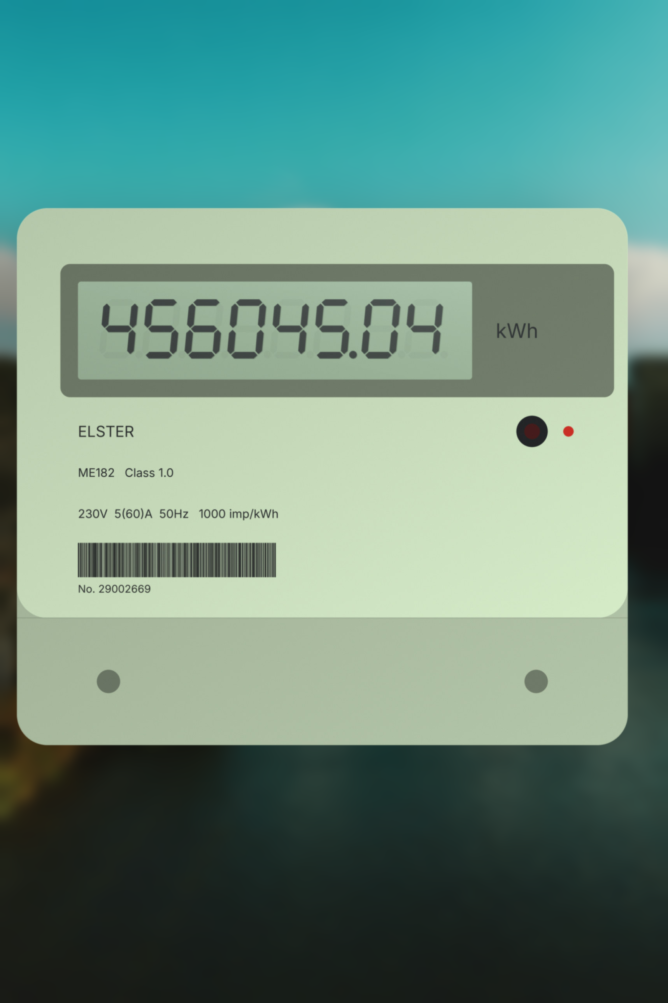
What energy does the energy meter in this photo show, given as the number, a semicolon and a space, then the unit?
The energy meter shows 456045.04; kWh
